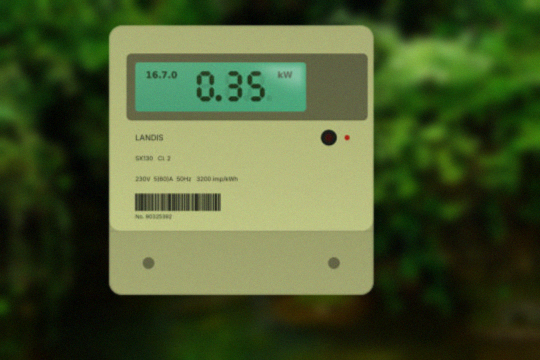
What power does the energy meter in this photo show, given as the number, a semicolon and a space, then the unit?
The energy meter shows 0.35; kW
